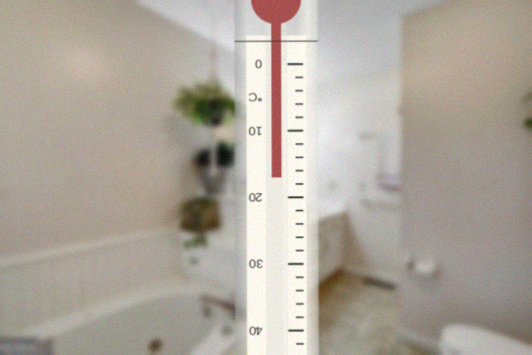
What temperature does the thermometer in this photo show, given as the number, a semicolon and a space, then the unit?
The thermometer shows 17; °C
